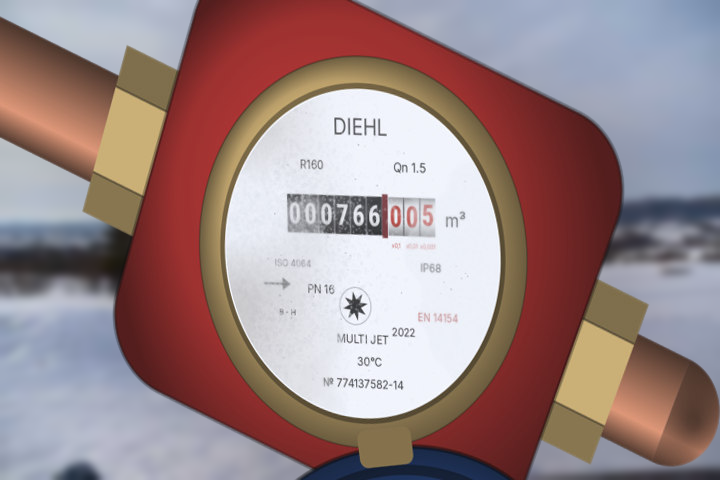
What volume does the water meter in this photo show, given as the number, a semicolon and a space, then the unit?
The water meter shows 766.005; m³
